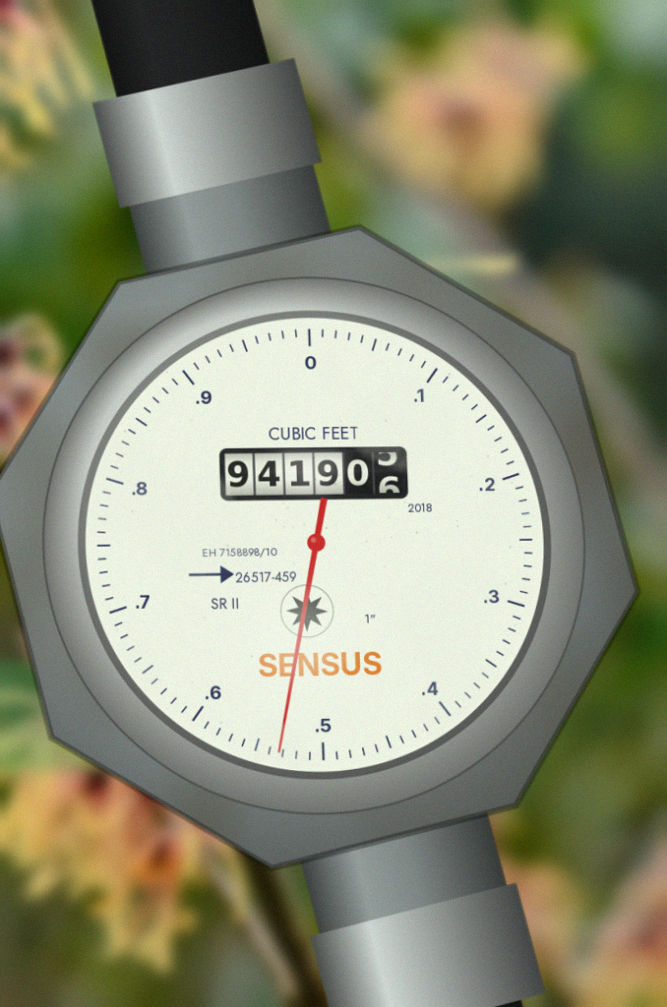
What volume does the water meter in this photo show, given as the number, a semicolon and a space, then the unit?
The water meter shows 941905.53; ft³
